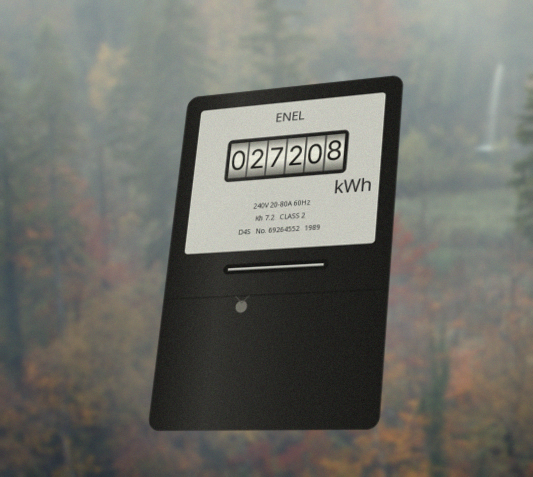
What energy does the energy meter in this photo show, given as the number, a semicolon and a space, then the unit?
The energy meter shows 27208; kWh
